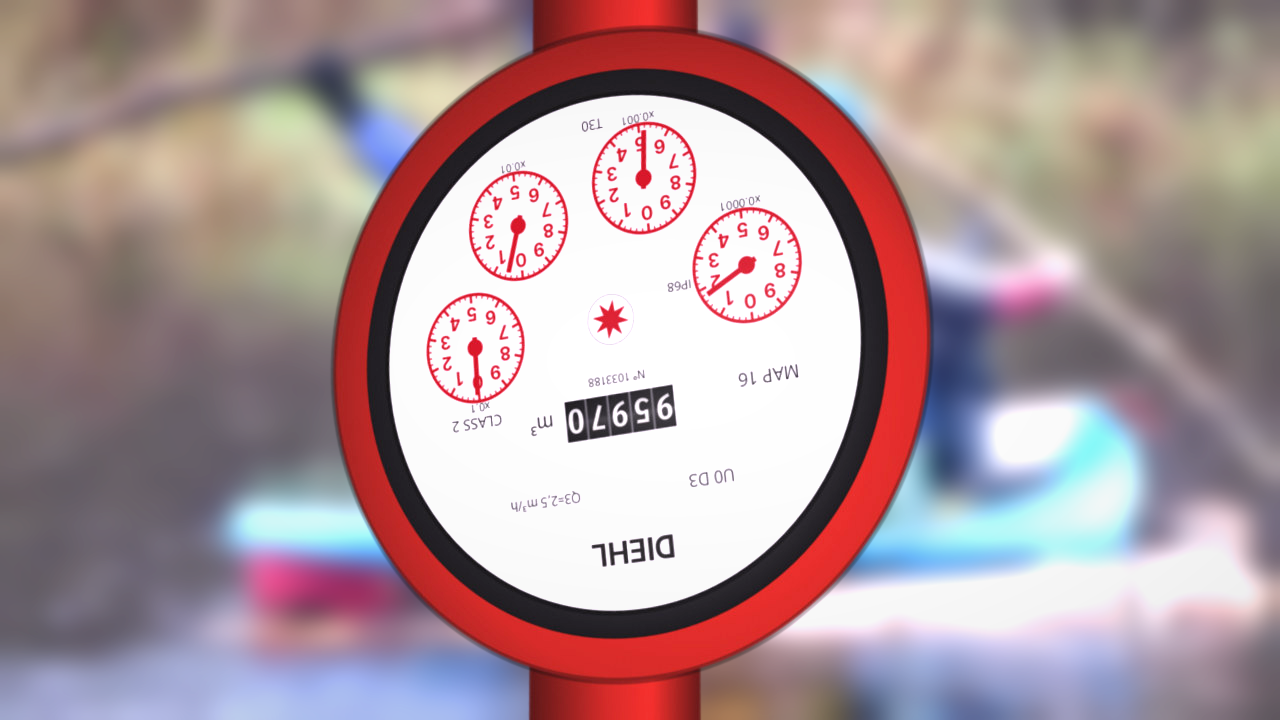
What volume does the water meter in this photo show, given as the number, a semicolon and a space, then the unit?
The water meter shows 95970.0051; m³
